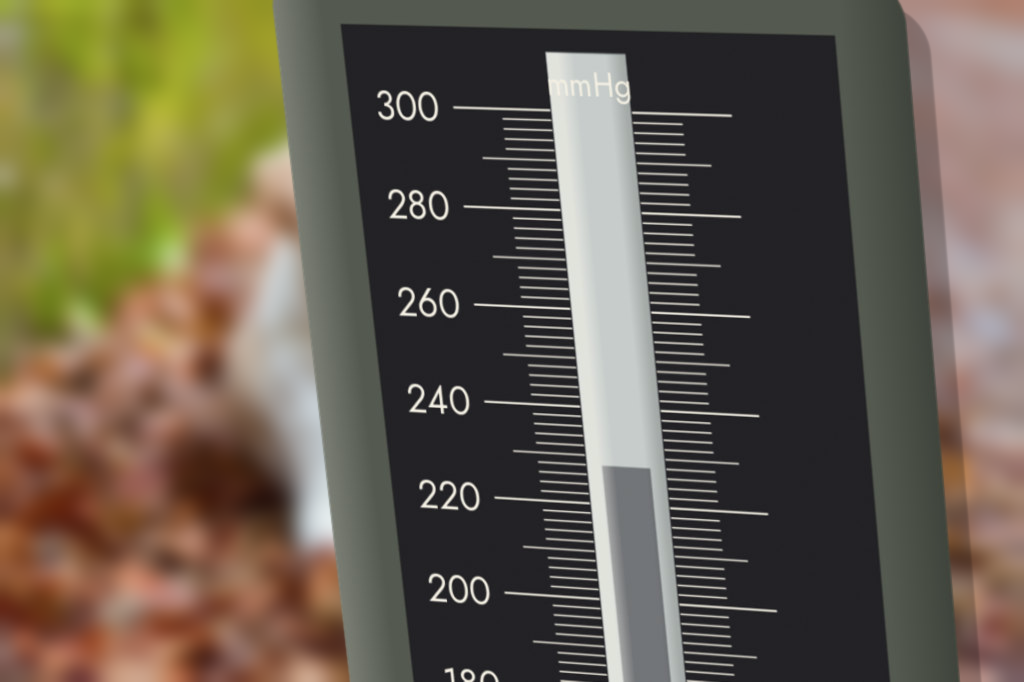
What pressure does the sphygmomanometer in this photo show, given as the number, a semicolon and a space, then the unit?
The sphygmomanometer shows 228; mmHg
